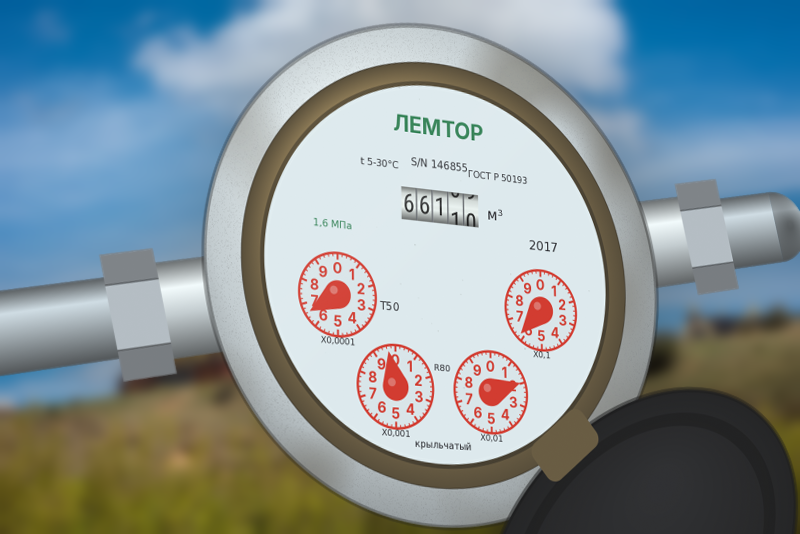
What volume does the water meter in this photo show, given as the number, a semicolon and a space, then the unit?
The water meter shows 66109.6196; m³
